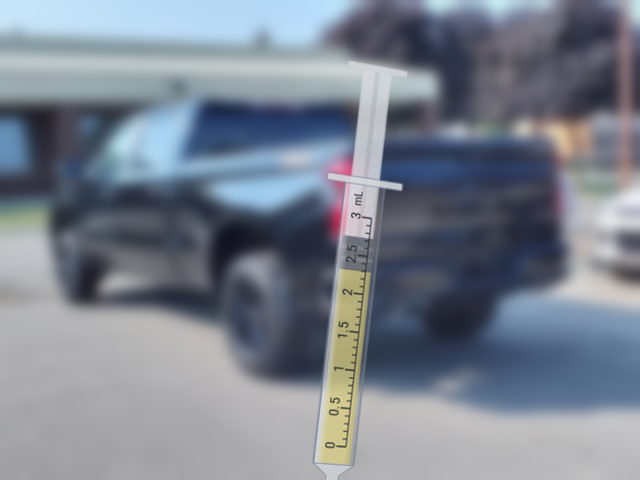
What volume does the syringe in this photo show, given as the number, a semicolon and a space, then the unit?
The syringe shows 2.3; mL
